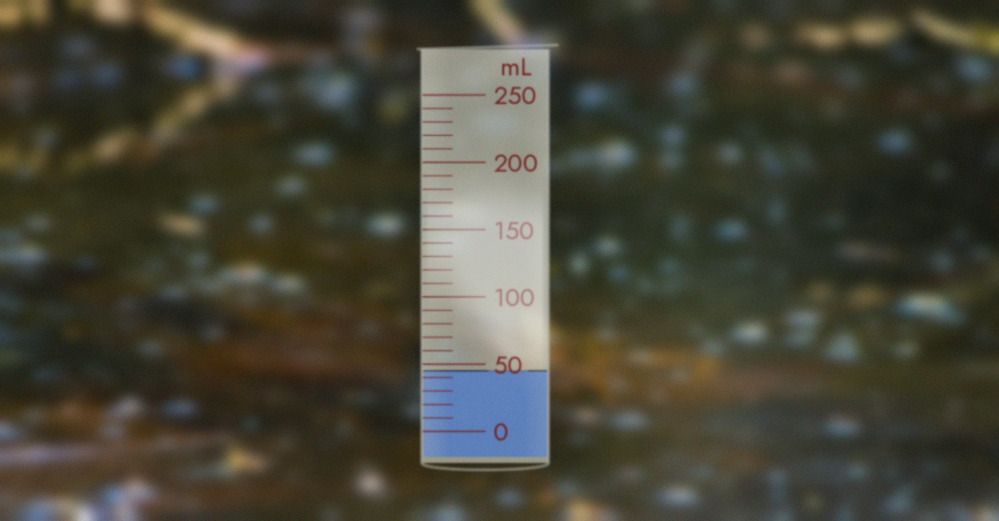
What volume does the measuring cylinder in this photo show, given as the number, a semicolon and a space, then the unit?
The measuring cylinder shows 45; mL
